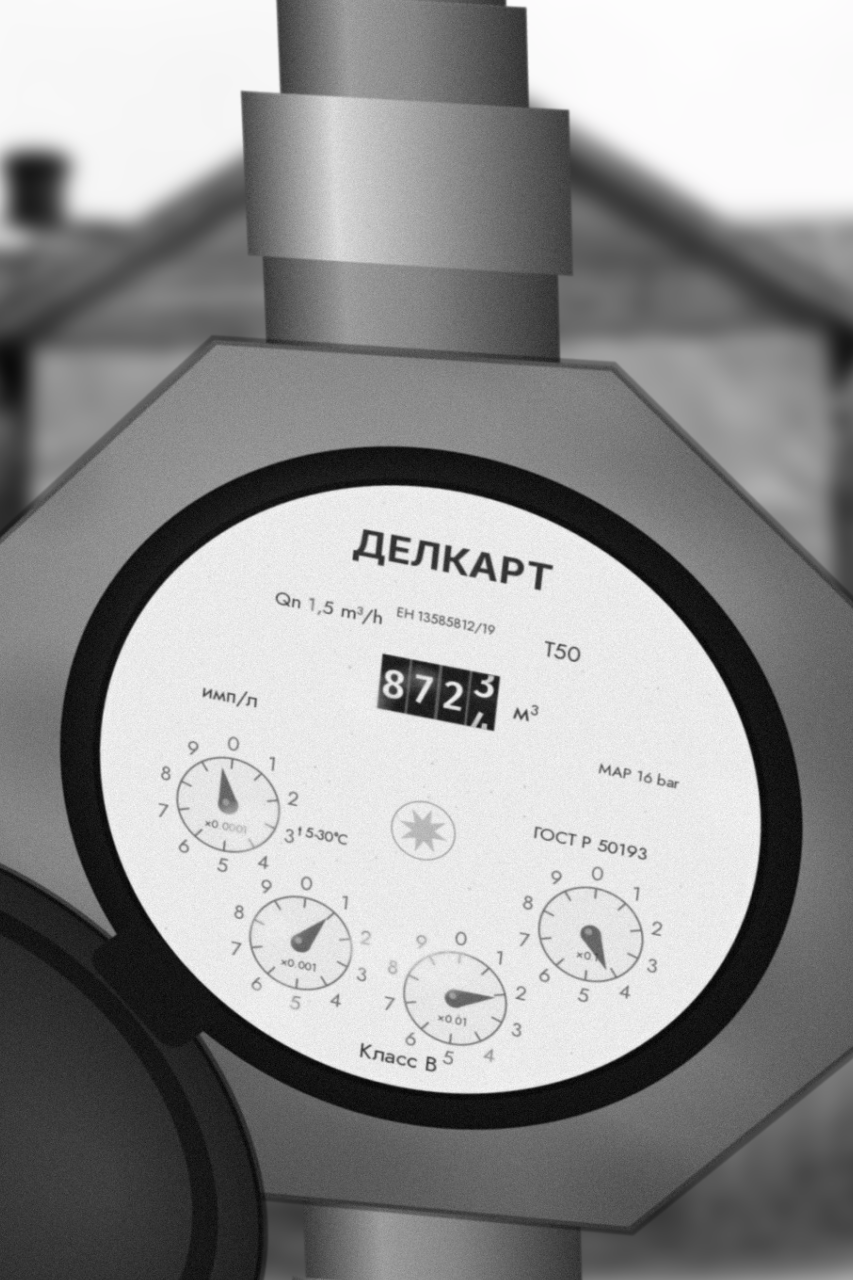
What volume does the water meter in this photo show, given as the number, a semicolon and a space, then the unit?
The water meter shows 8723.4209; m³
